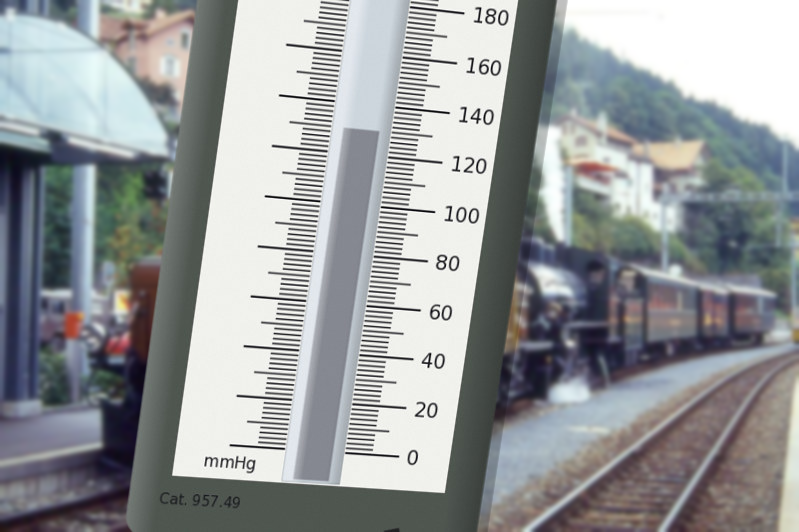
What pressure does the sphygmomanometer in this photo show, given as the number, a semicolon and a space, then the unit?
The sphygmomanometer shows 130; mmHg
